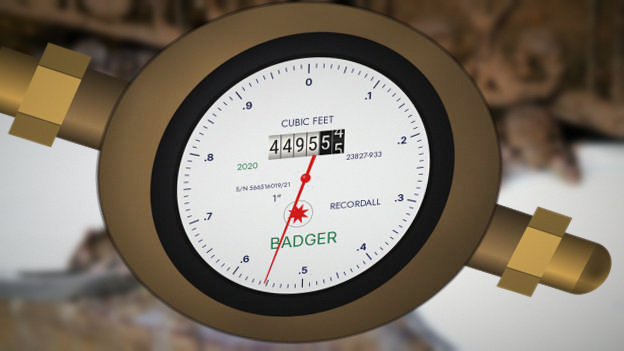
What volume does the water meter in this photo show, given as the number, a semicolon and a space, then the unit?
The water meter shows 449554.55; ft³
